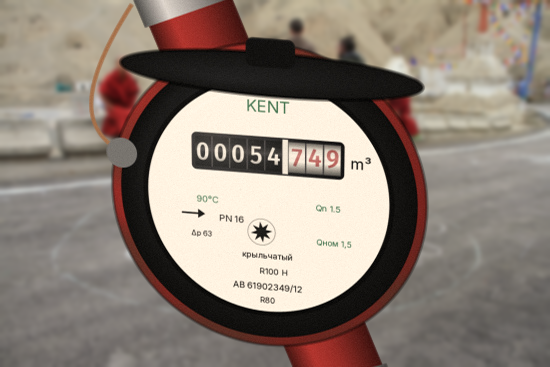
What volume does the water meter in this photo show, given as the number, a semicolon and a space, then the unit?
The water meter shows 54.749; m³
